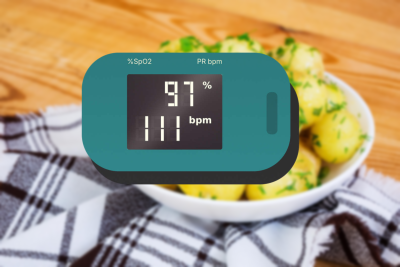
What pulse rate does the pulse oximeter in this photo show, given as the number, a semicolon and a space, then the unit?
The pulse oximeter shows 111; bpm
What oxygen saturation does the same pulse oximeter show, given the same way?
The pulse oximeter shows 97; %
